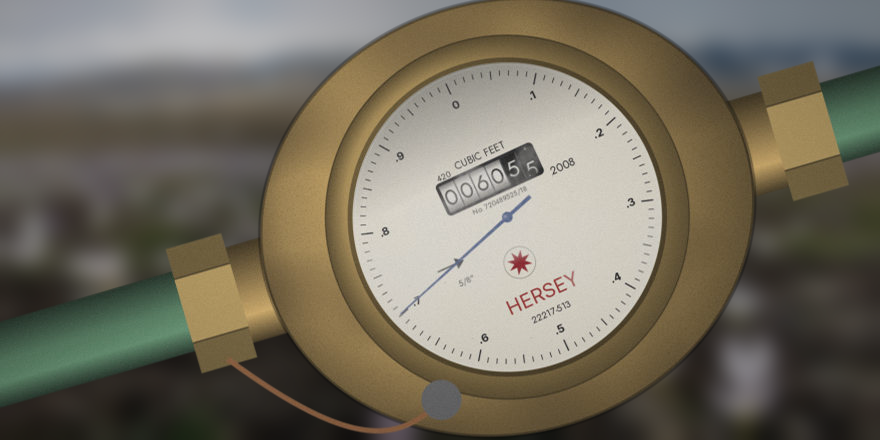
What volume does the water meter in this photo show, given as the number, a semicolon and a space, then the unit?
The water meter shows 6054.70; ft³
